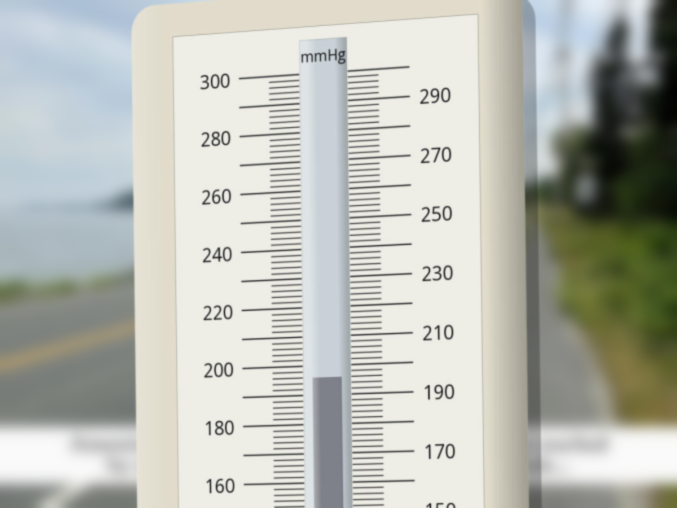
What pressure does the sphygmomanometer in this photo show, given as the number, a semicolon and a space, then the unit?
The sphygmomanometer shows 196; mmHg
